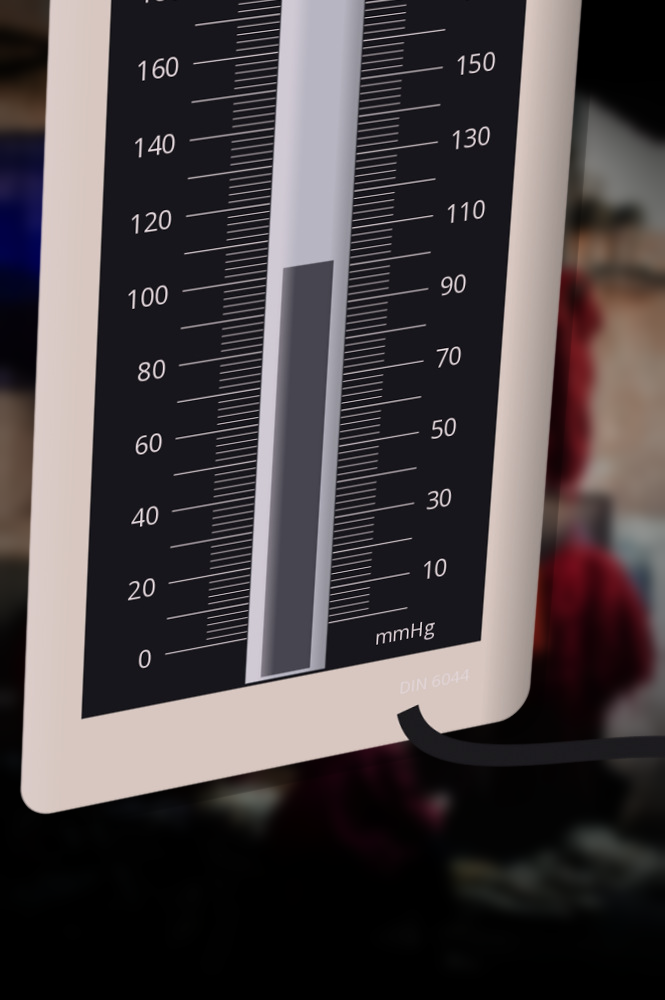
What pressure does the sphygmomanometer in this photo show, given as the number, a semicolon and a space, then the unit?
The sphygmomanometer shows 102; mmHg
